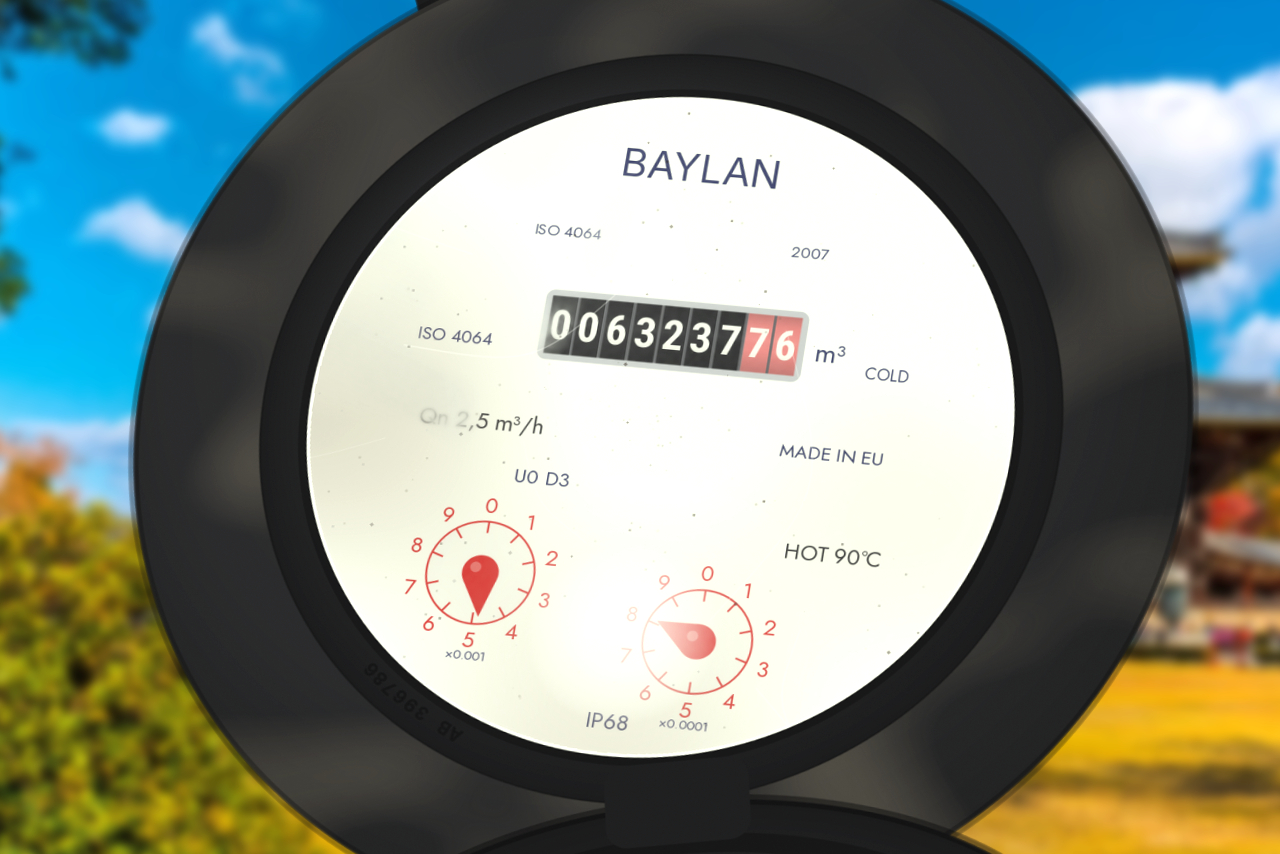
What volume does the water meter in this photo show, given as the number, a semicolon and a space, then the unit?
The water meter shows 63237.7648; m³
